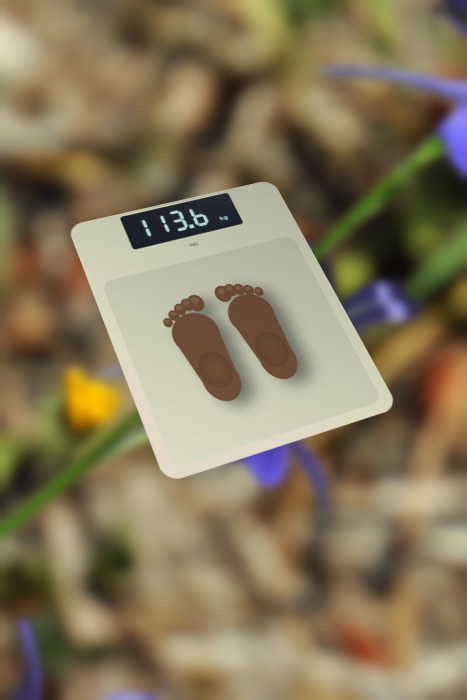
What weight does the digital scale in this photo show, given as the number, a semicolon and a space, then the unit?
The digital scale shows 113.6; kg
